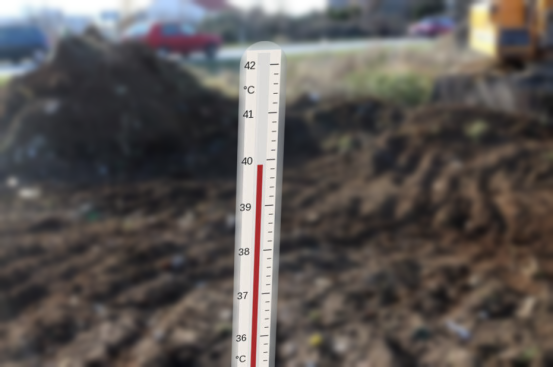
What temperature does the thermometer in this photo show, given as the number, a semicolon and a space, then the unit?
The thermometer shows 39.9; °C
